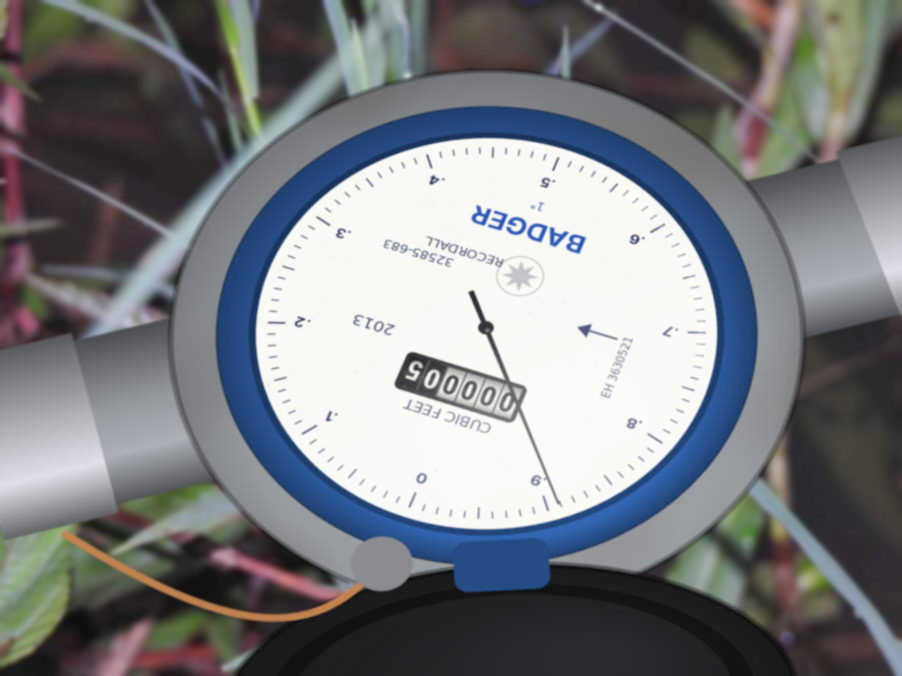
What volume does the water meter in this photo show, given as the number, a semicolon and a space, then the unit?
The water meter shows 4.89; ft³
